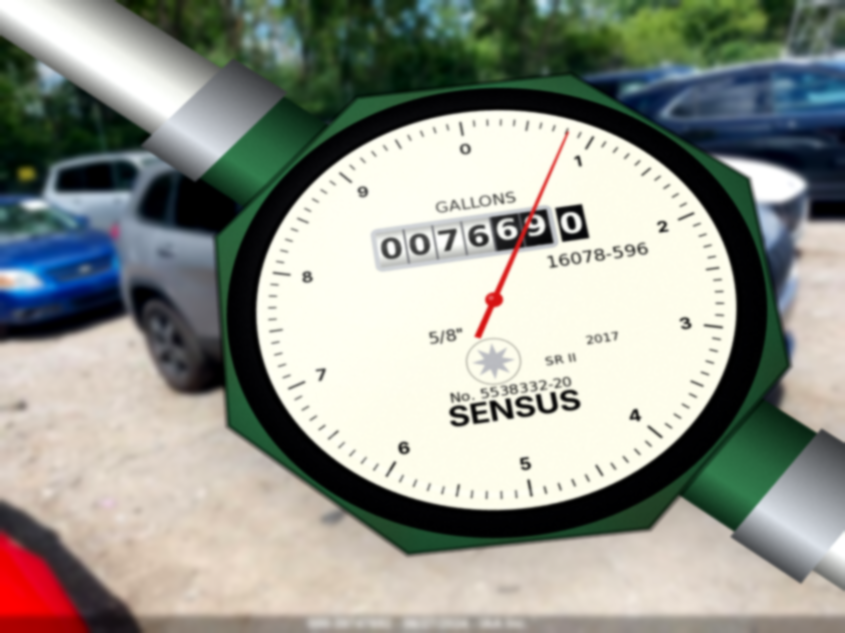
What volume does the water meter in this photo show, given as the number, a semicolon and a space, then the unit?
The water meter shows 76690.8; gal
